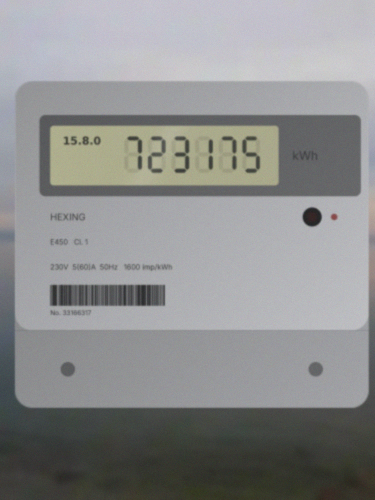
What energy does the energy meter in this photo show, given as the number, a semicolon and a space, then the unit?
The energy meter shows 723175; kWh
